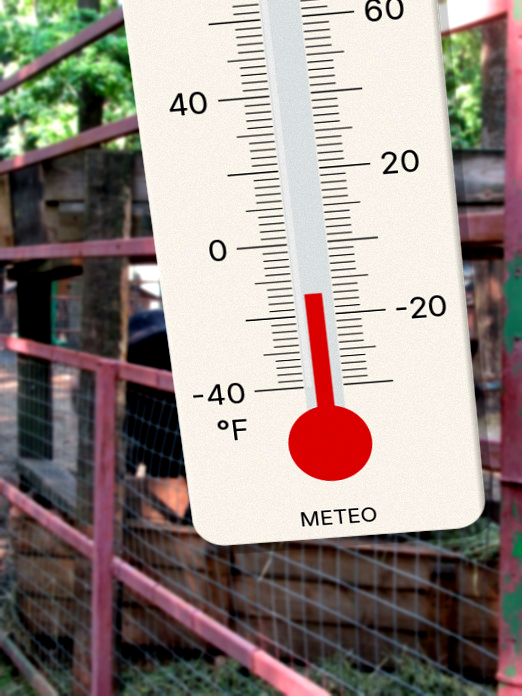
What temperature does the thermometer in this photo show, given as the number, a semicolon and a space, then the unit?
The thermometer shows -14; °F
